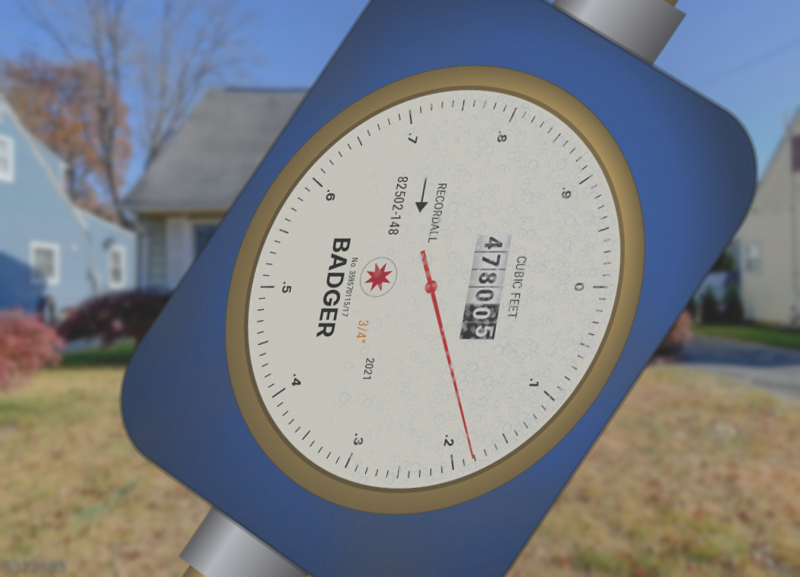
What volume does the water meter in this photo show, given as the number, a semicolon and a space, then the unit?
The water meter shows 478005.18; ft³
